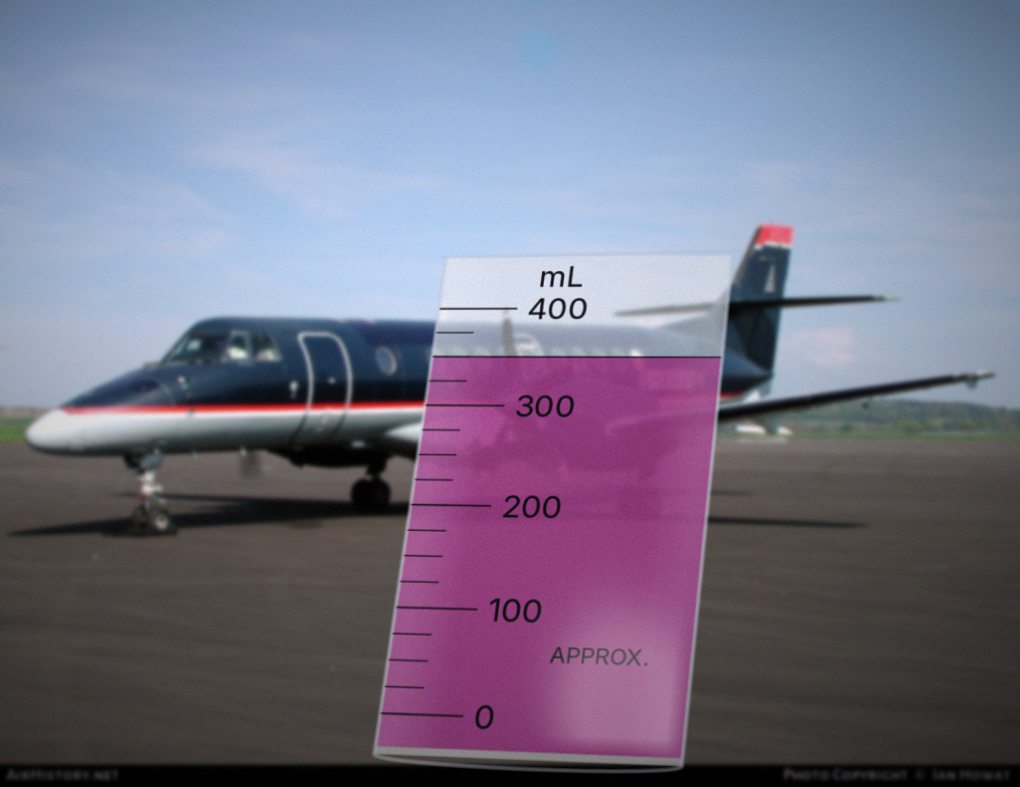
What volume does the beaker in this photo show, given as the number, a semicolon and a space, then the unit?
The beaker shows 350; mL
